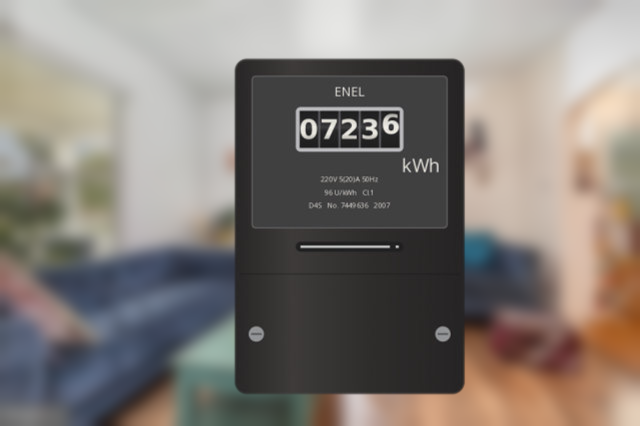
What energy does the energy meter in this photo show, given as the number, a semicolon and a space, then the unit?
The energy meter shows 7236; kWh
